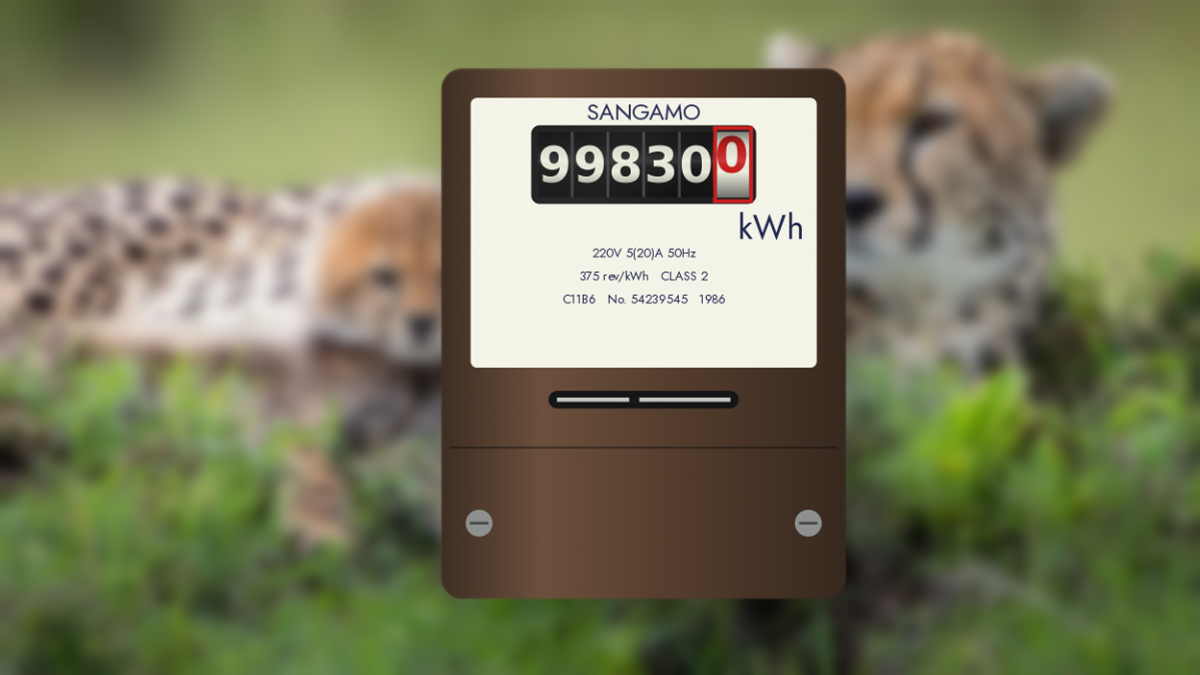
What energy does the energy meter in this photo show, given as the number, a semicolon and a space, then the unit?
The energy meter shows 99830.0; kWh
